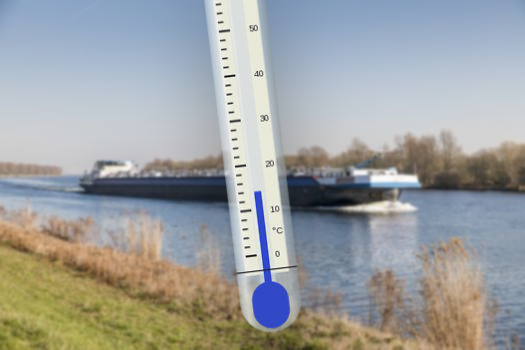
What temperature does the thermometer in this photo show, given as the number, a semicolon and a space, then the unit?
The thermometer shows 14; °C
